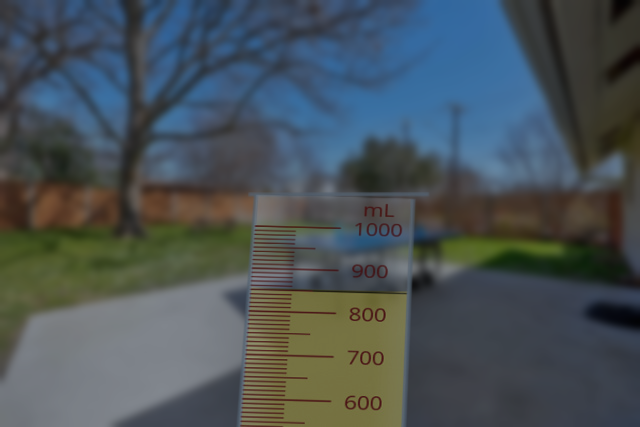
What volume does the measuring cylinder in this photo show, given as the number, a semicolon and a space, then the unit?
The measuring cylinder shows 850; mL
